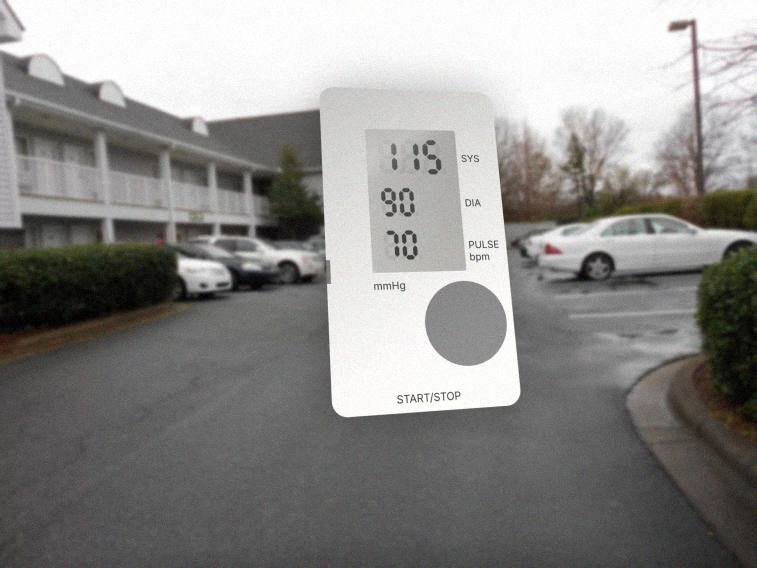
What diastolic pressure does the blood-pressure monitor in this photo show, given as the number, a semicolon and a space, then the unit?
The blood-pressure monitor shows 90; mmHg
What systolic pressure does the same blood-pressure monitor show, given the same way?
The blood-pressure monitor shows 115; mmHg
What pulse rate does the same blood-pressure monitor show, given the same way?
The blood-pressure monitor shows 70; bpm
